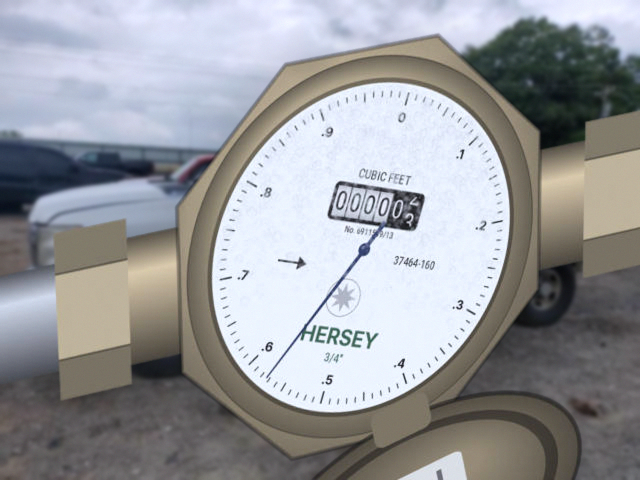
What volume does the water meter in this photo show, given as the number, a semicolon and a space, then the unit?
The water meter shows 2.57; ft³
